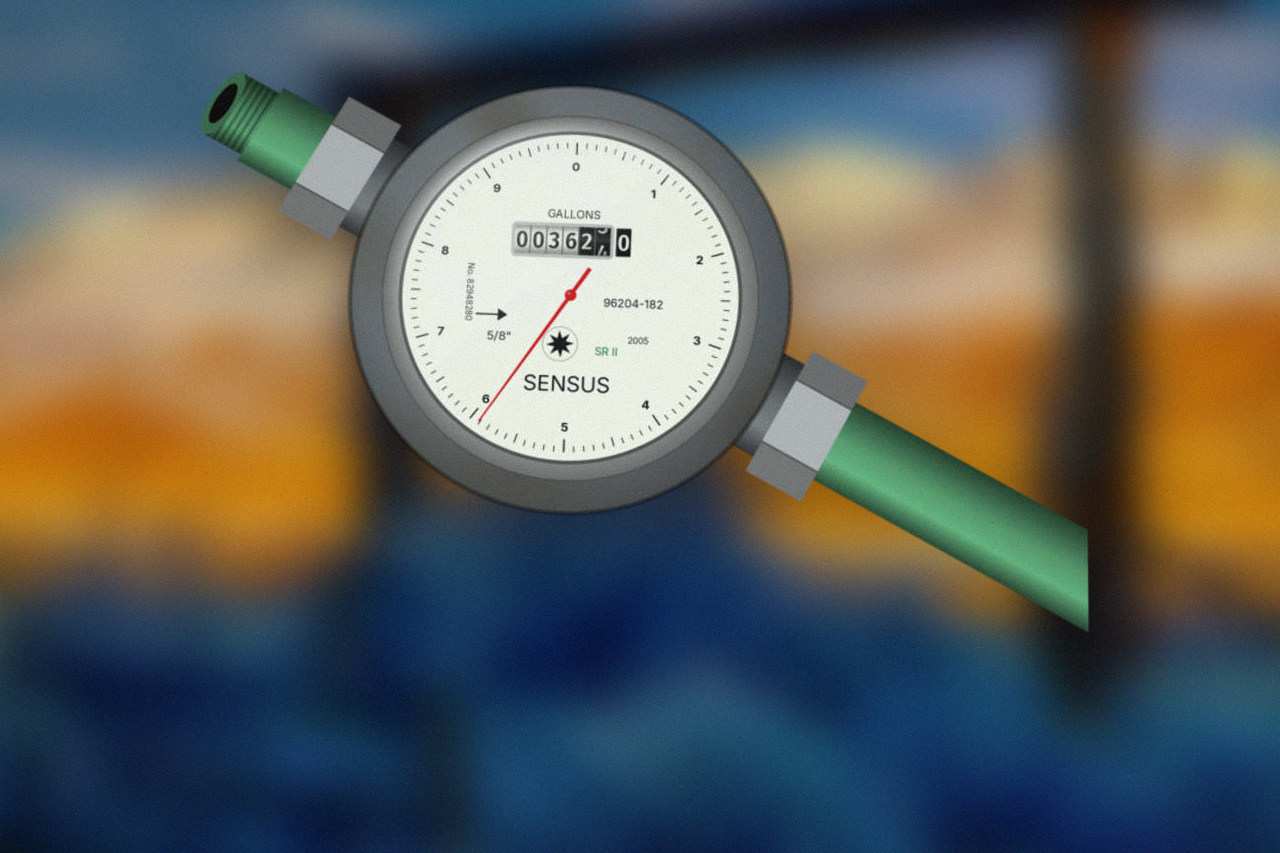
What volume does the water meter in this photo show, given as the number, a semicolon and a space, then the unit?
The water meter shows 36235.9; gal
